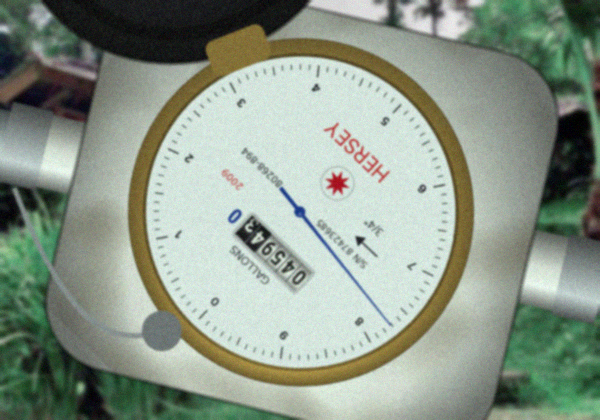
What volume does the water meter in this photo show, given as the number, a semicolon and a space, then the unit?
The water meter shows 459427.7; gal
